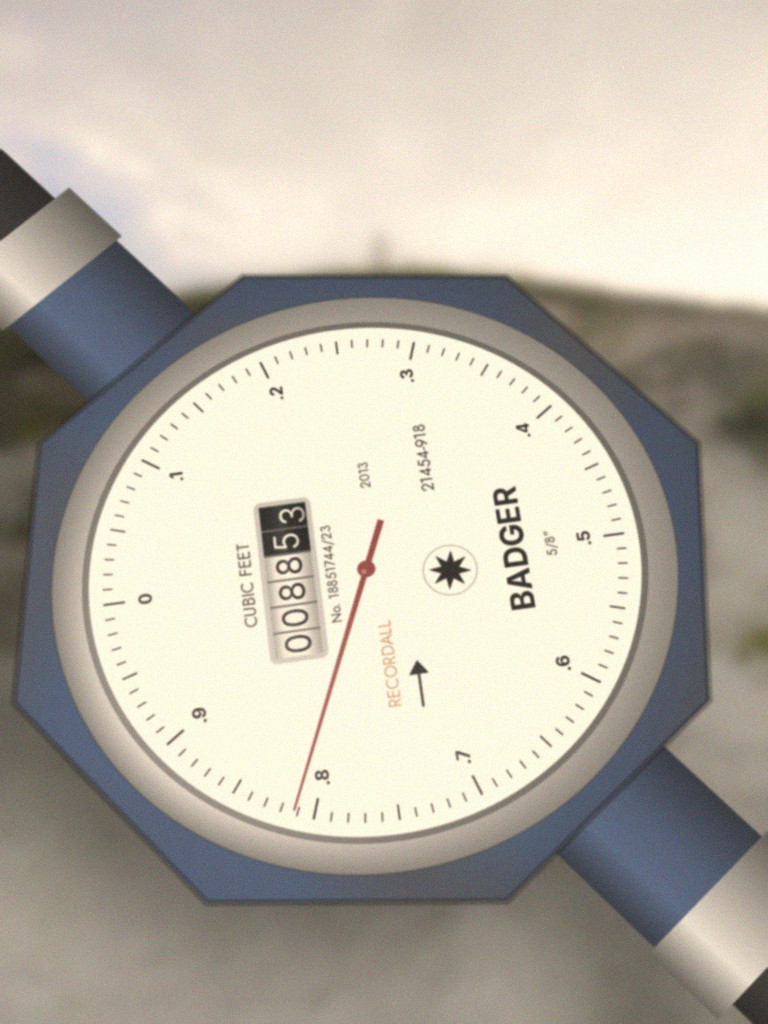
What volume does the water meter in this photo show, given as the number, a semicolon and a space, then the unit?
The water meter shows 8852.81; ft³
